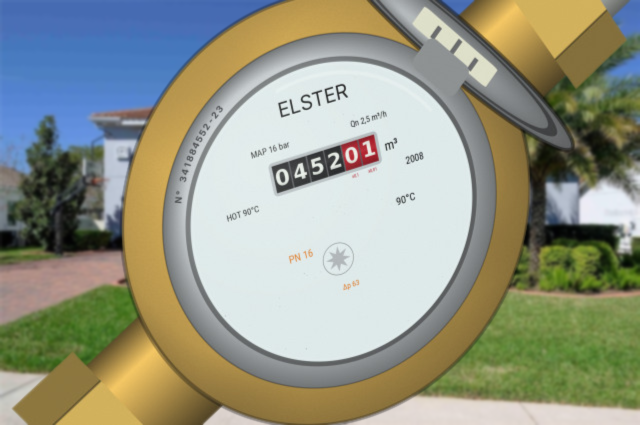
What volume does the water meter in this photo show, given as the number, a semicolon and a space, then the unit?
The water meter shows 452.01; m³
